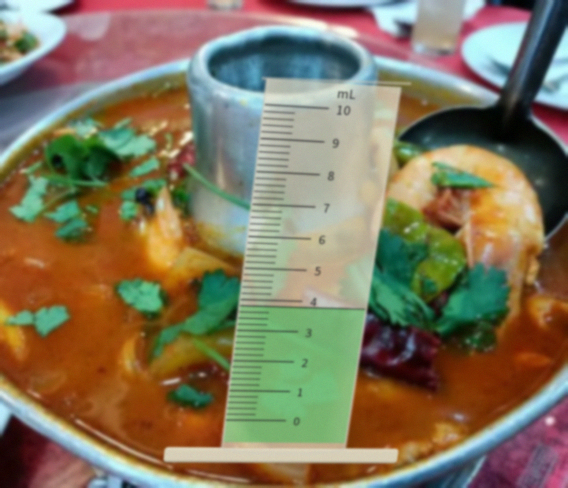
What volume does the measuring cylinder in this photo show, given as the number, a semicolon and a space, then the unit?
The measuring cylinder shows 3.8; mL
